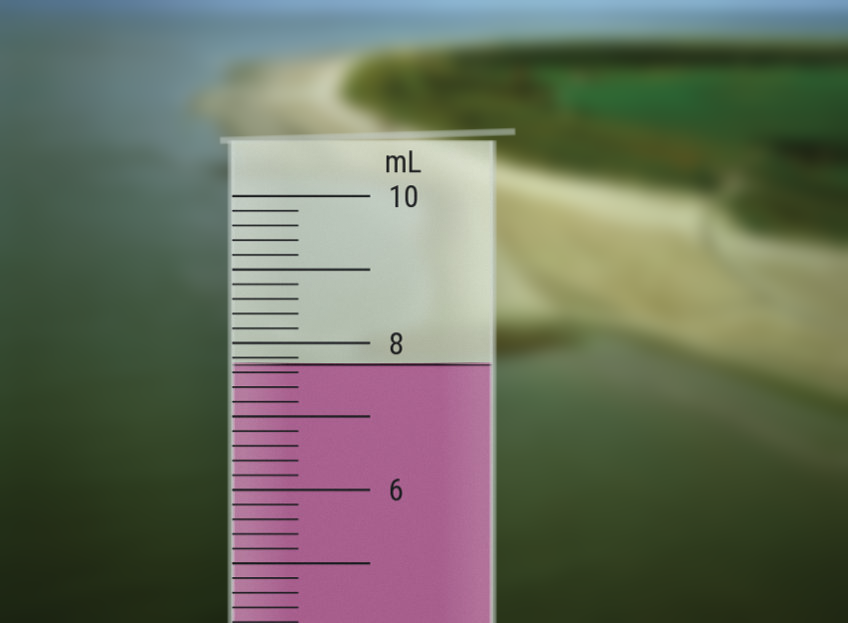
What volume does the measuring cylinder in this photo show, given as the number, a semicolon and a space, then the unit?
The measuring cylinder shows 7.7; mL
